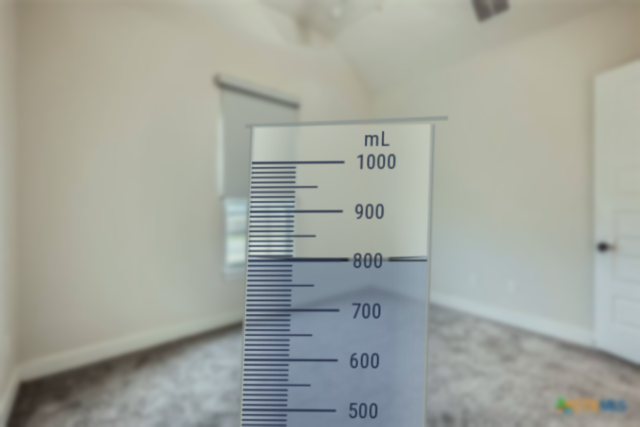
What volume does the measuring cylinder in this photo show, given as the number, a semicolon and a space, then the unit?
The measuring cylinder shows 800; mL
